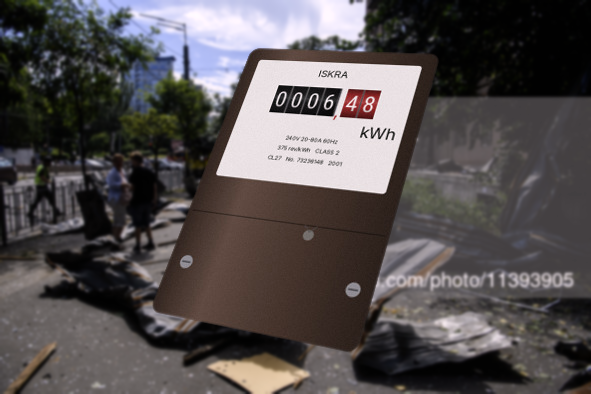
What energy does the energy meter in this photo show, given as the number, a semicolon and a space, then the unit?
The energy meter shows 6.48; kWh
